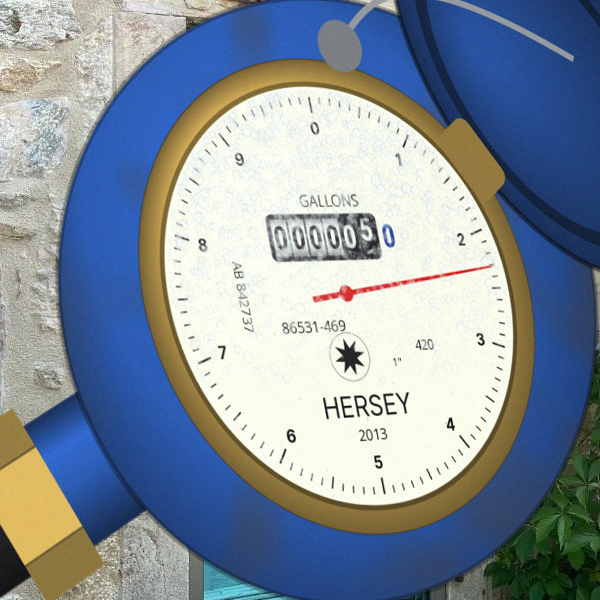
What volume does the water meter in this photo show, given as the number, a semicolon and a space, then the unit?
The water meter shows 52.3; gal
